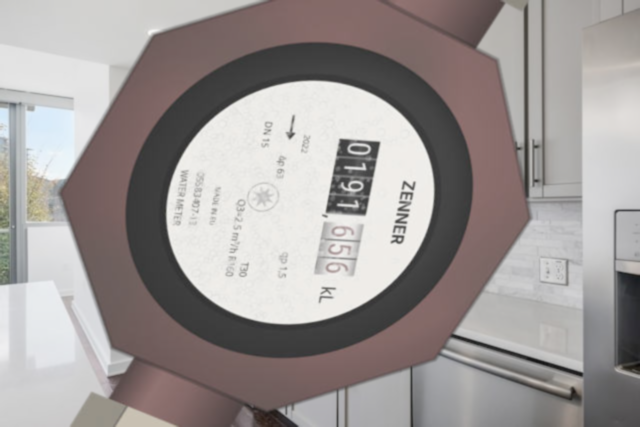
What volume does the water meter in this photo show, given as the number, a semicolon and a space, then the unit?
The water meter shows 191.656; kL
